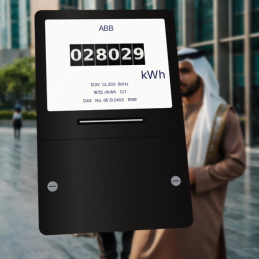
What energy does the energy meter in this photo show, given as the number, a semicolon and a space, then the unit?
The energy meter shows 28029; kWh
